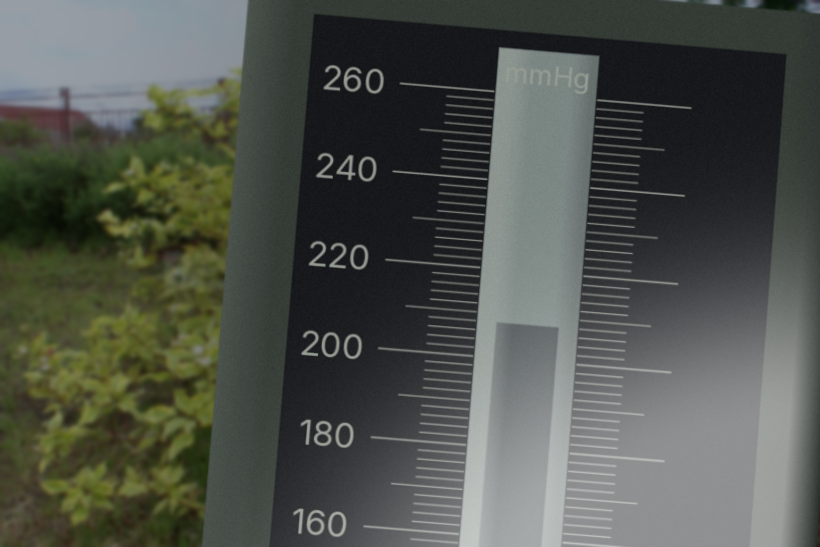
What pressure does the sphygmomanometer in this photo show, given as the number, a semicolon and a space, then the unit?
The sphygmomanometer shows 208; mmHg
